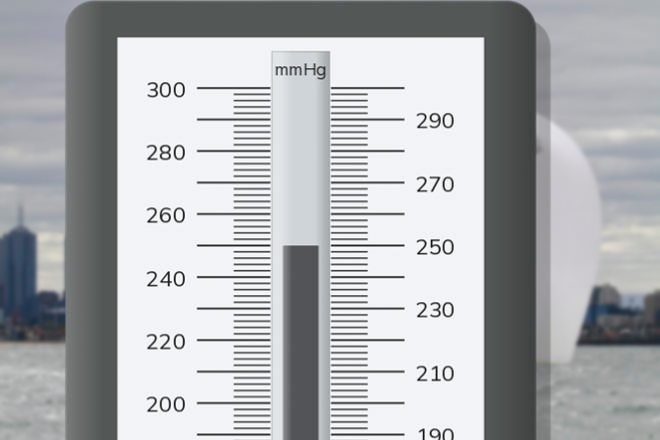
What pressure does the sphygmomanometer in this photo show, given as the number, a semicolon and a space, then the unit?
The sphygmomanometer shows 250; mmHg
